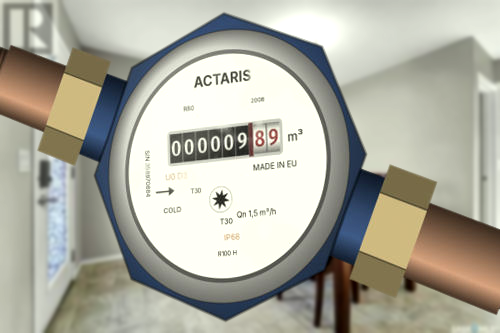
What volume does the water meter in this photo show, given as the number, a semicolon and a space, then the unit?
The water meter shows 9.89; m³
